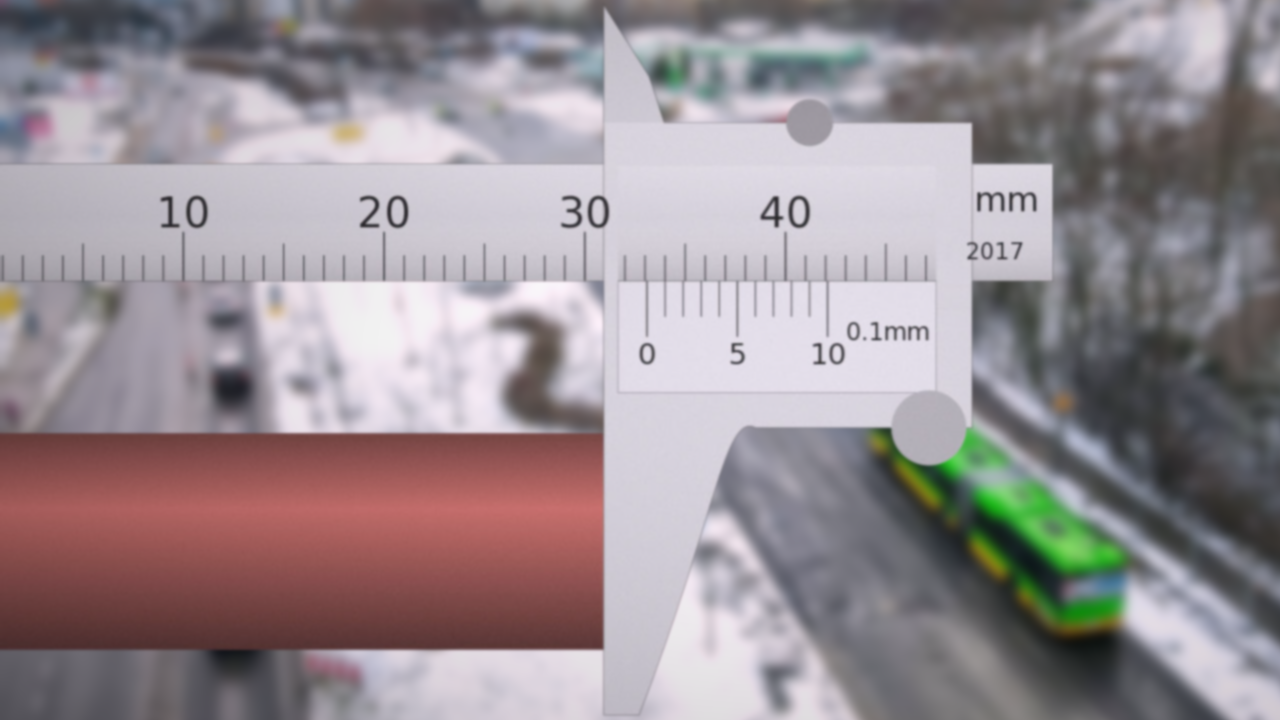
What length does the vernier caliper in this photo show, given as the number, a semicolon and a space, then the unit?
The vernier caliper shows 33.1; mm
